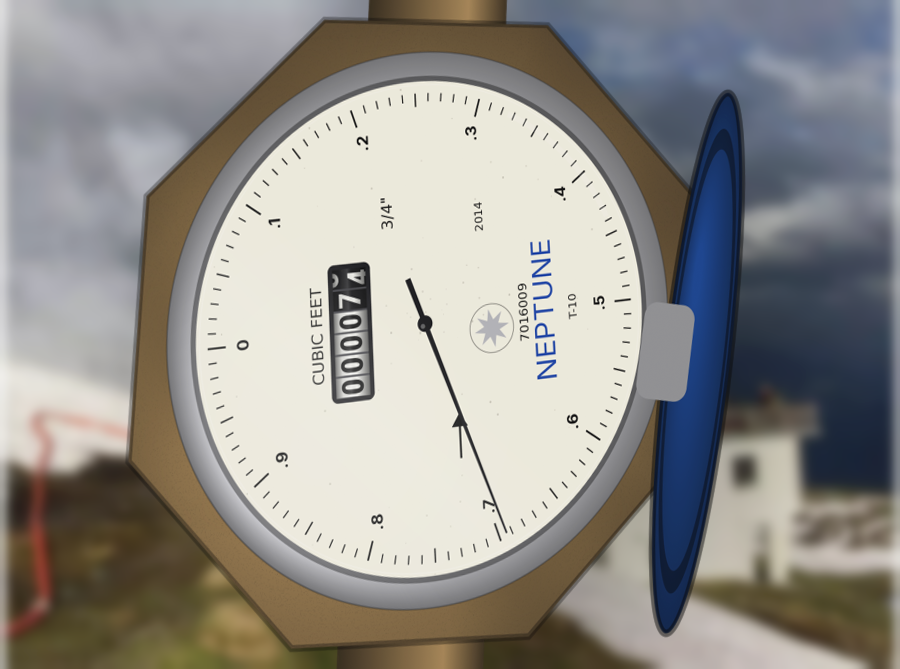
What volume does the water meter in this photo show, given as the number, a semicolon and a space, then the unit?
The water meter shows 73.69; ft³
